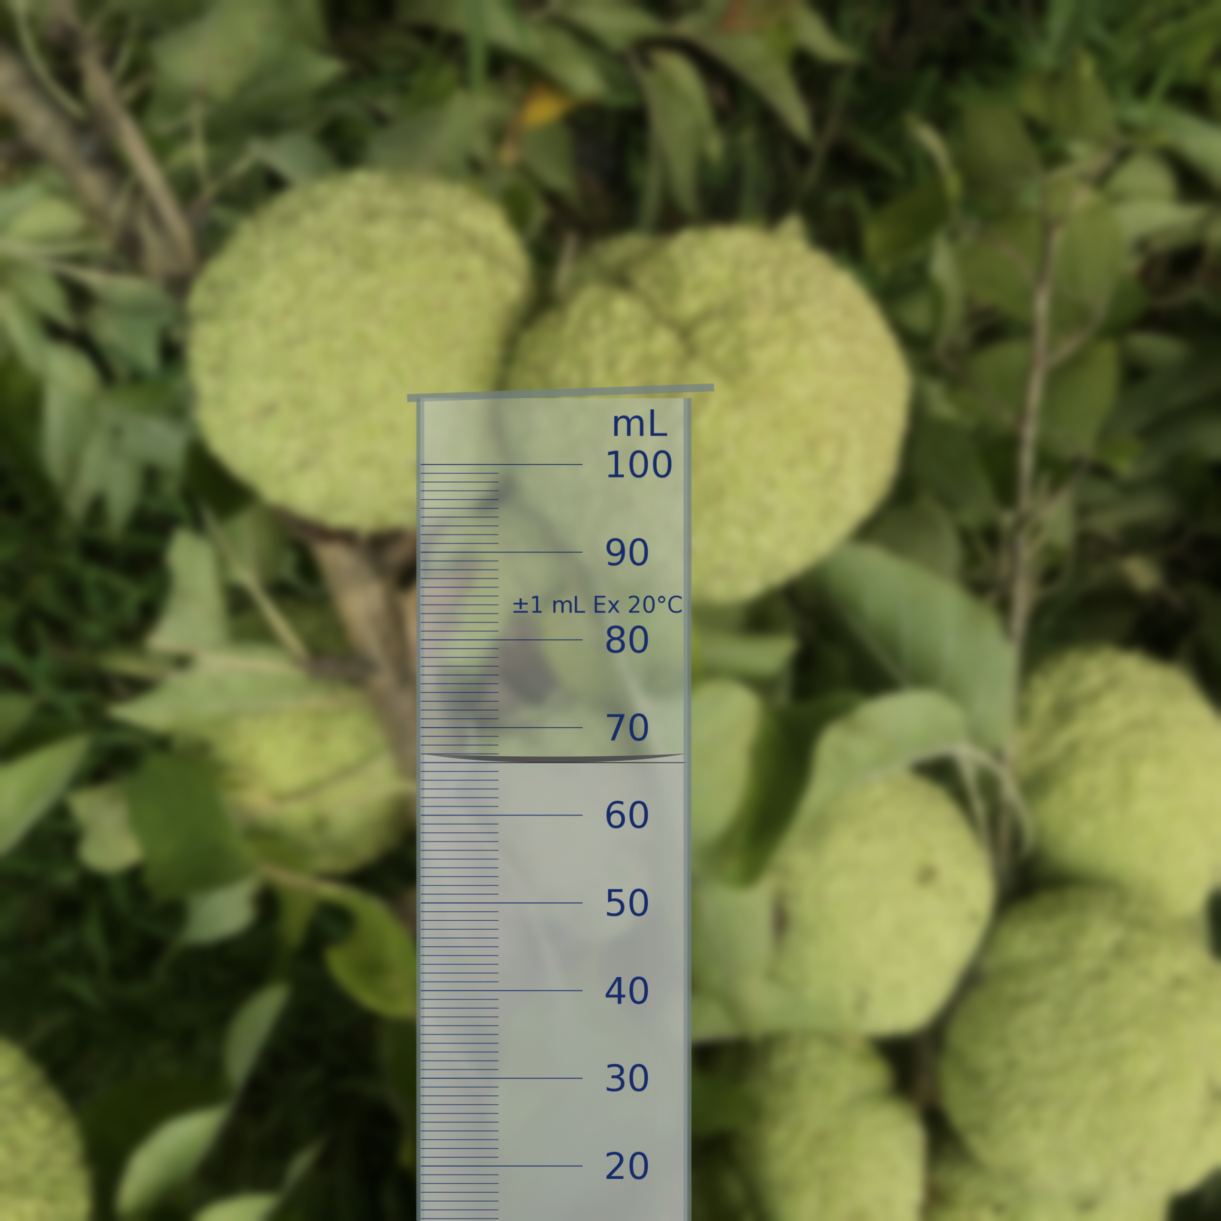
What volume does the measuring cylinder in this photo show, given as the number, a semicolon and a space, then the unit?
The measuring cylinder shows 66; mL
